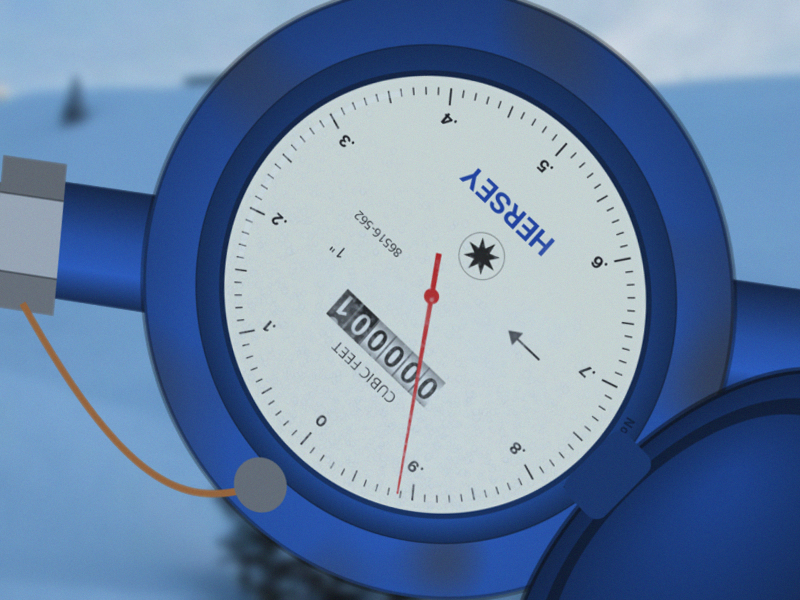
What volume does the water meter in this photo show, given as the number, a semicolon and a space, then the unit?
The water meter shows 0.91; ft³
